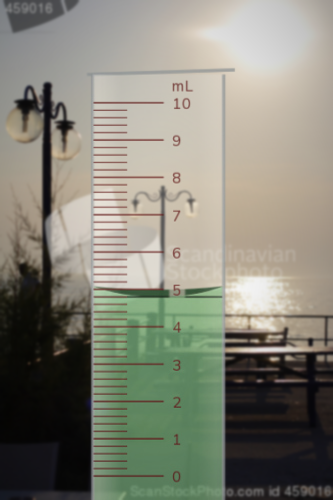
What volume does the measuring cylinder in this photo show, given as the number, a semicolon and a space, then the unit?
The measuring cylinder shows 4.8; mL
